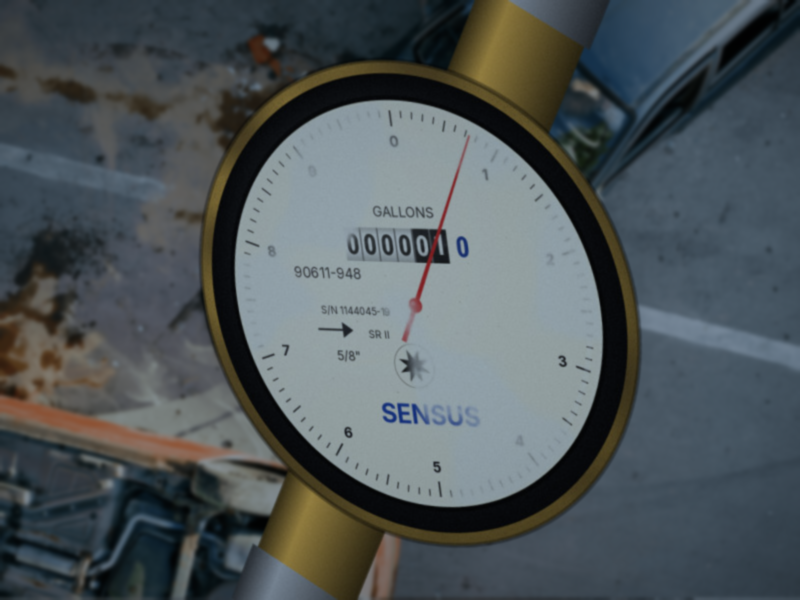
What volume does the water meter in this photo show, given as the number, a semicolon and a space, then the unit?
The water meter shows 10.7; gal
